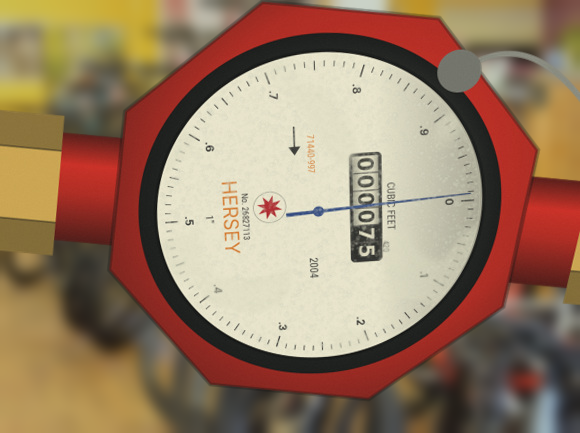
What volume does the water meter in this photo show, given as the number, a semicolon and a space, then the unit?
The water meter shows 74.99; ft³
